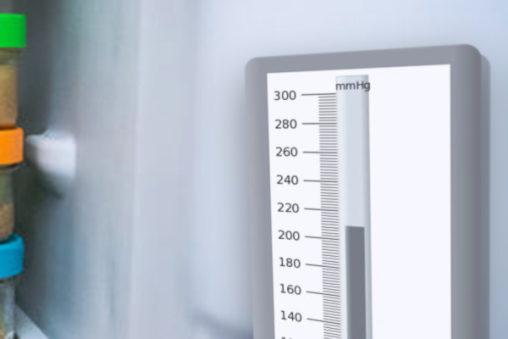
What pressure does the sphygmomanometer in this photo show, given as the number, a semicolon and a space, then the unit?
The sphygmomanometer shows 210; mmHg
